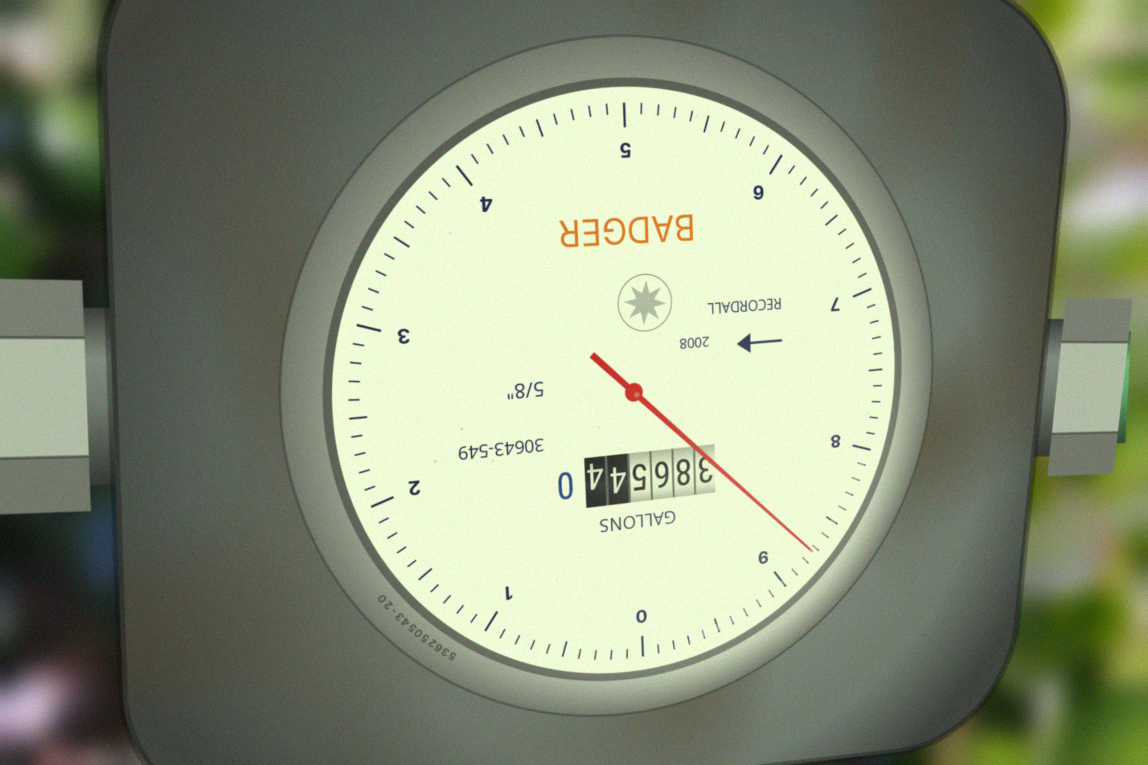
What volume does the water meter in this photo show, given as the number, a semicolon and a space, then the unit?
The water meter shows 3865438.7; gal
